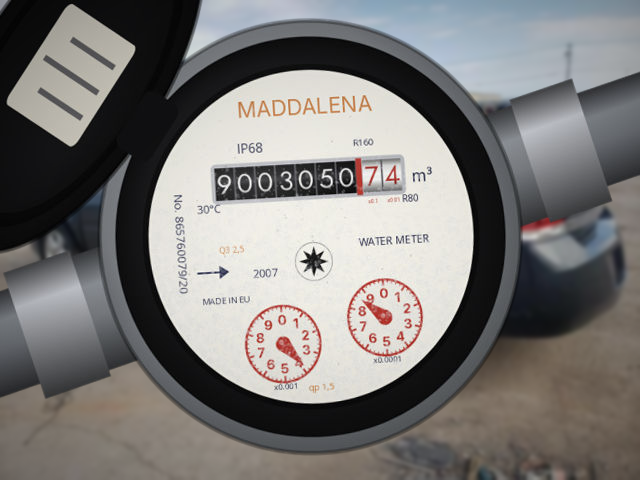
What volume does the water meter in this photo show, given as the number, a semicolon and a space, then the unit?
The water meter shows 9003050.7438; m³
